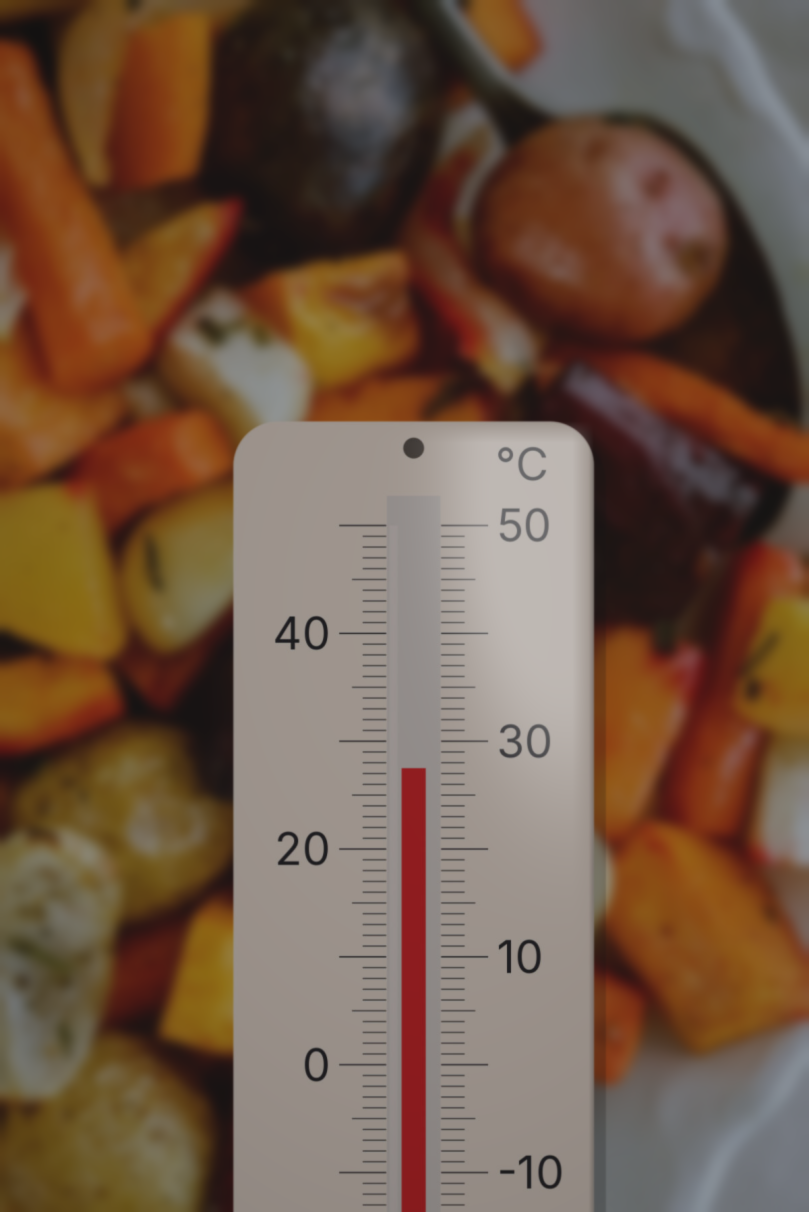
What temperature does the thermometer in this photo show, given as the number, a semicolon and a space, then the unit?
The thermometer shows 27.5; °C
